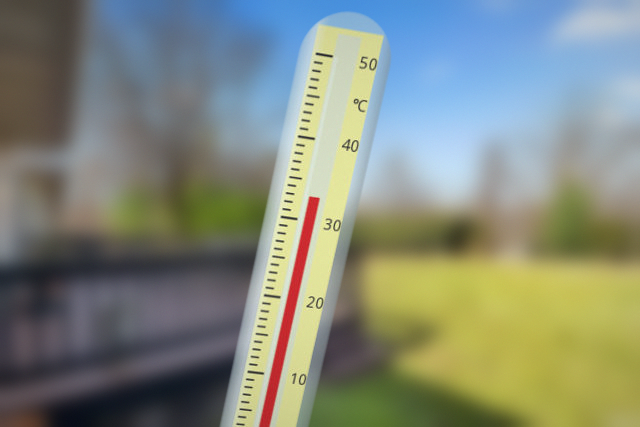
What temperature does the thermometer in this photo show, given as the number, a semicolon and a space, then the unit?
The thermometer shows 33; °C
